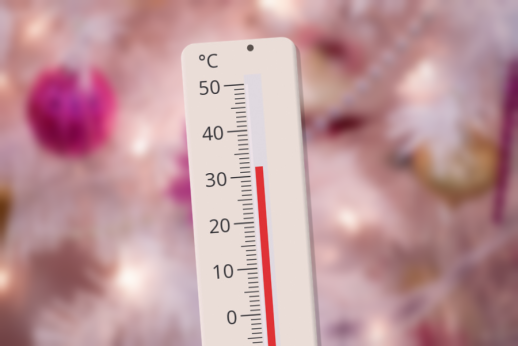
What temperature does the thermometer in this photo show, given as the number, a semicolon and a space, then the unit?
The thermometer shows 32; °C
